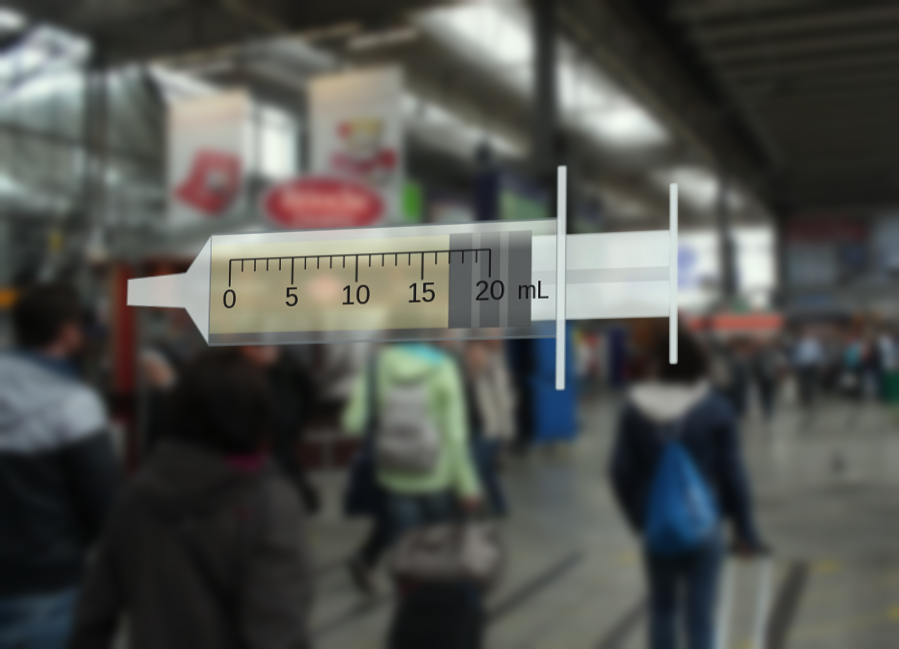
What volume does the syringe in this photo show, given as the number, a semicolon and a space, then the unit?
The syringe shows 17; mL
